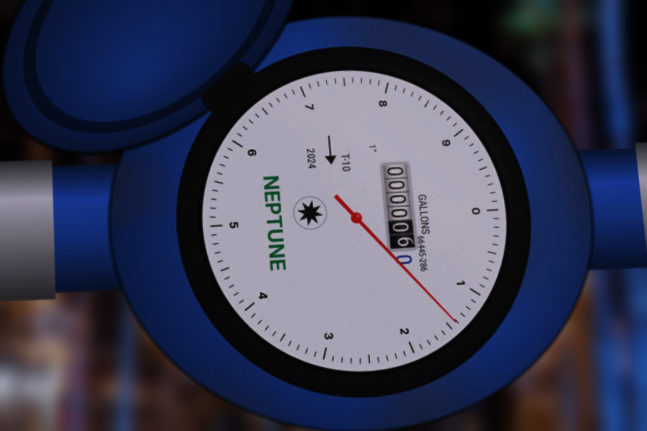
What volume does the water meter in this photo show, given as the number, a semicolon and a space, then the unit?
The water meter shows 61.4; gal
